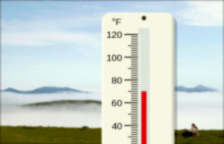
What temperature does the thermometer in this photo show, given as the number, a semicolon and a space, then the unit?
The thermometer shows 70; °F
